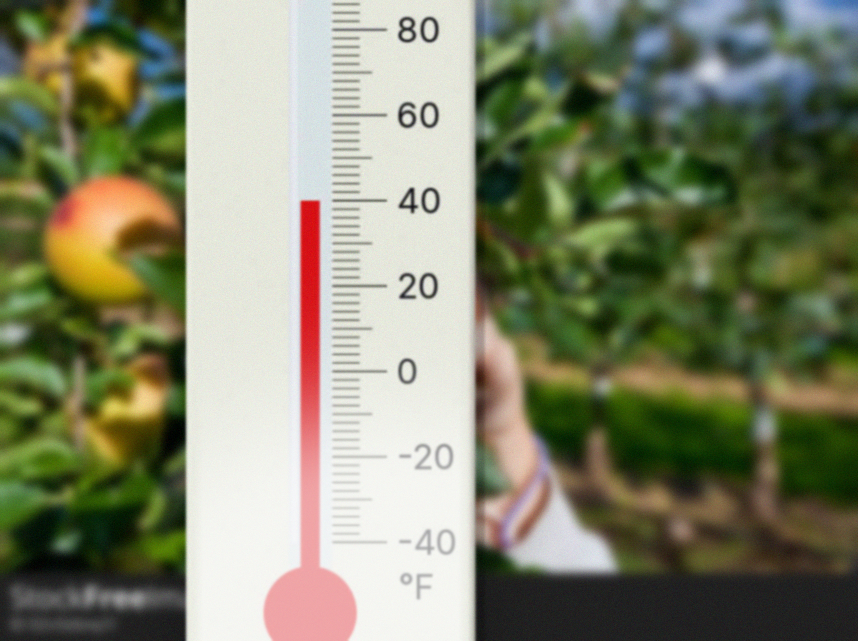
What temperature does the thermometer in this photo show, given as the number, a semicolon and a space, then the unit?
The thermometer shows 40; °F
